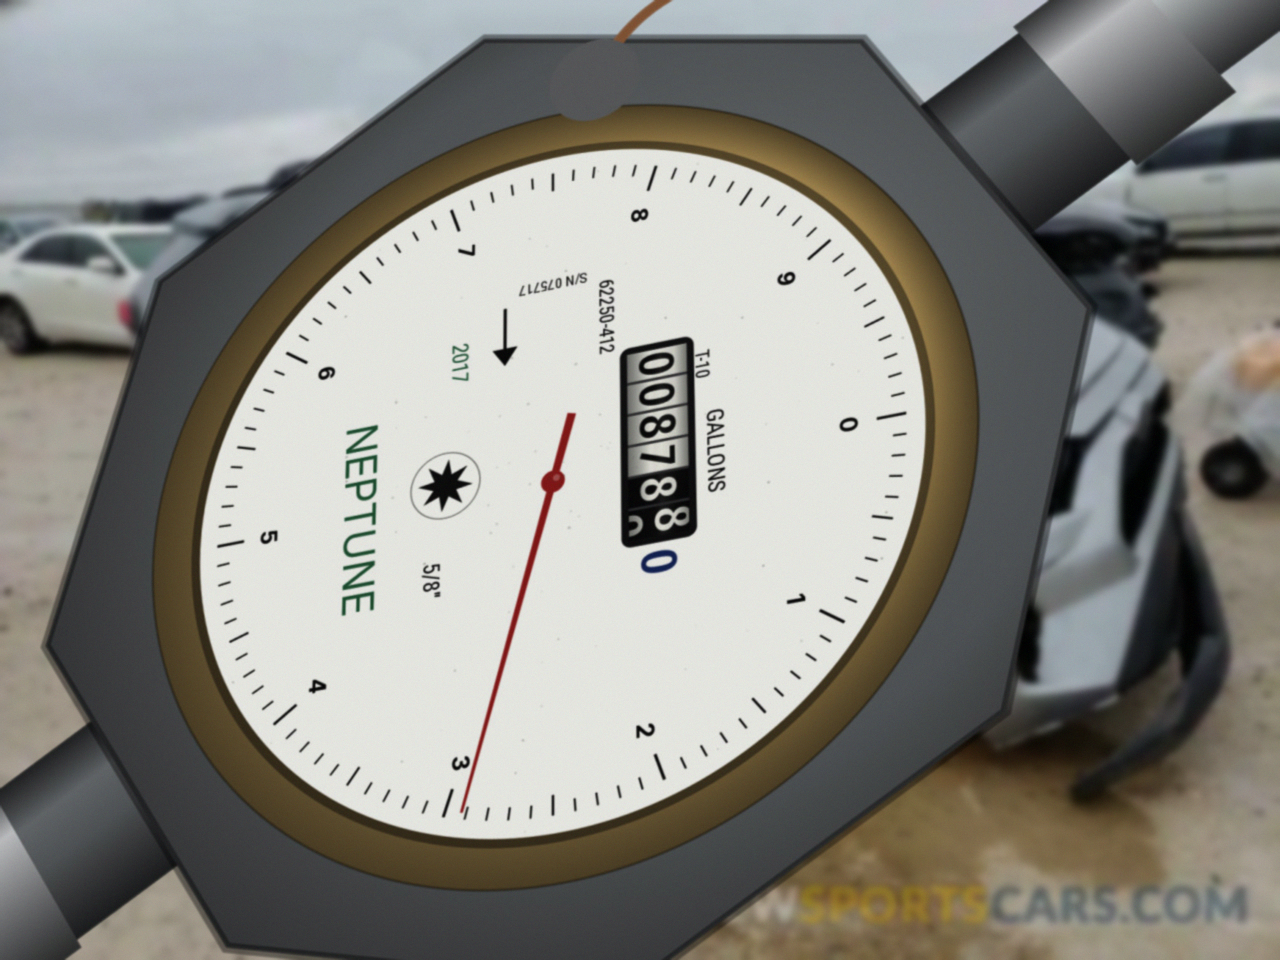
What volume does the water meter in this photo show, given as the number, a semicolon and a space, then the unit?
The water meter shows 87882.9; gal
